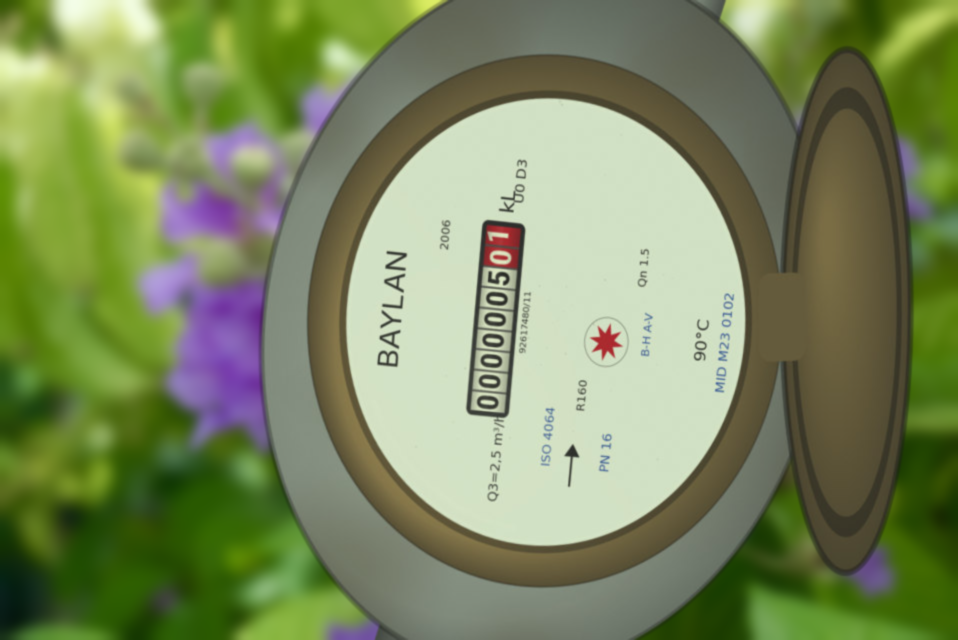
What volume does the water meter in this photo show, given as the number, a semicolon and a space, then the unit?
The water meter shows 5.01; kL
